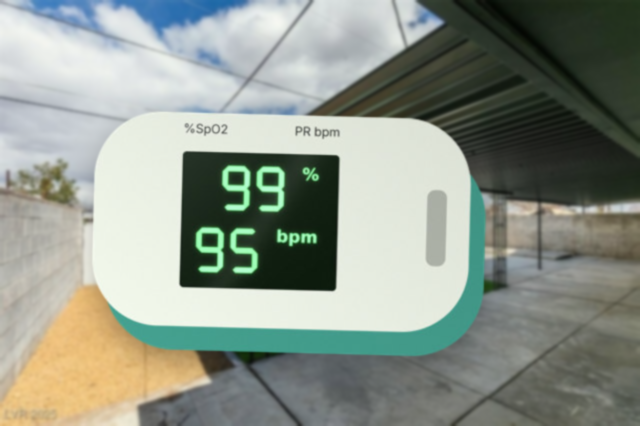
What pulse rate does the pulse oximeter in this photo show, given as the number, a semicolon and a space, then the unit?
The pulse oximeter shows 95; bpm
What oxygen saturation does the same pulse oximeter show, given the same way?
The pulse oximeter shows 99; %
